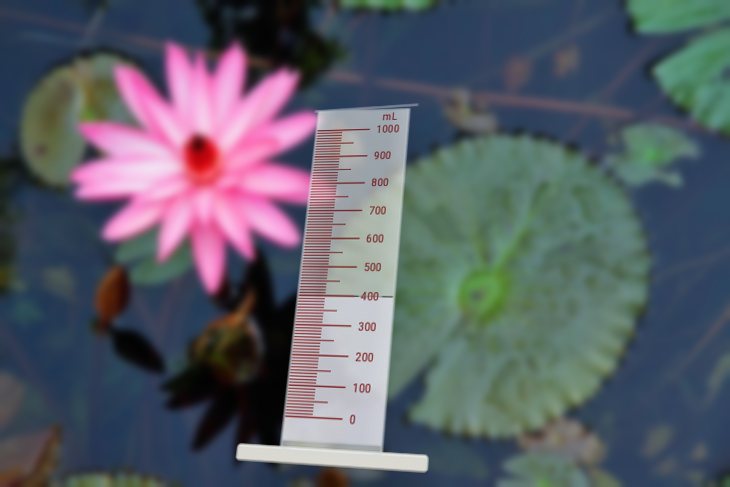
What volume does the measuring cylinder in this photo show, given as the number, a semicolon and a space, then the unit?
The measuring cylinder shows 400; mL
